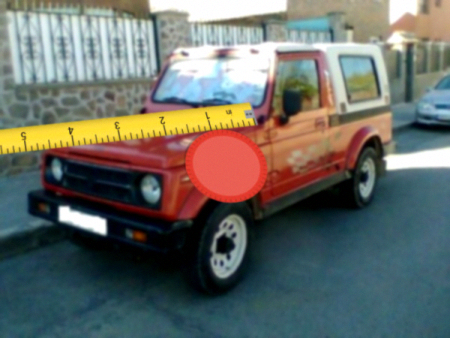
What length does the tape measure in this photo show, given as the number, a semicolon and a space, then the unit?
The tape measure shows 1.75; in
